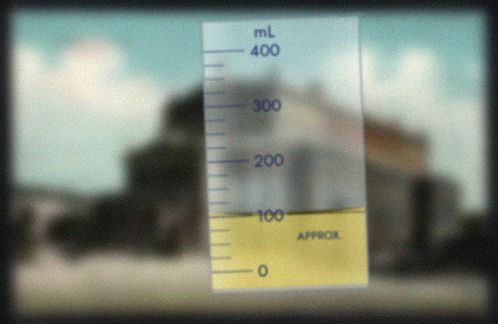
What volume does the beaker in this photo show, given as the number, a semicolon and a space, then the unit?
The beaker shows 100; mL
